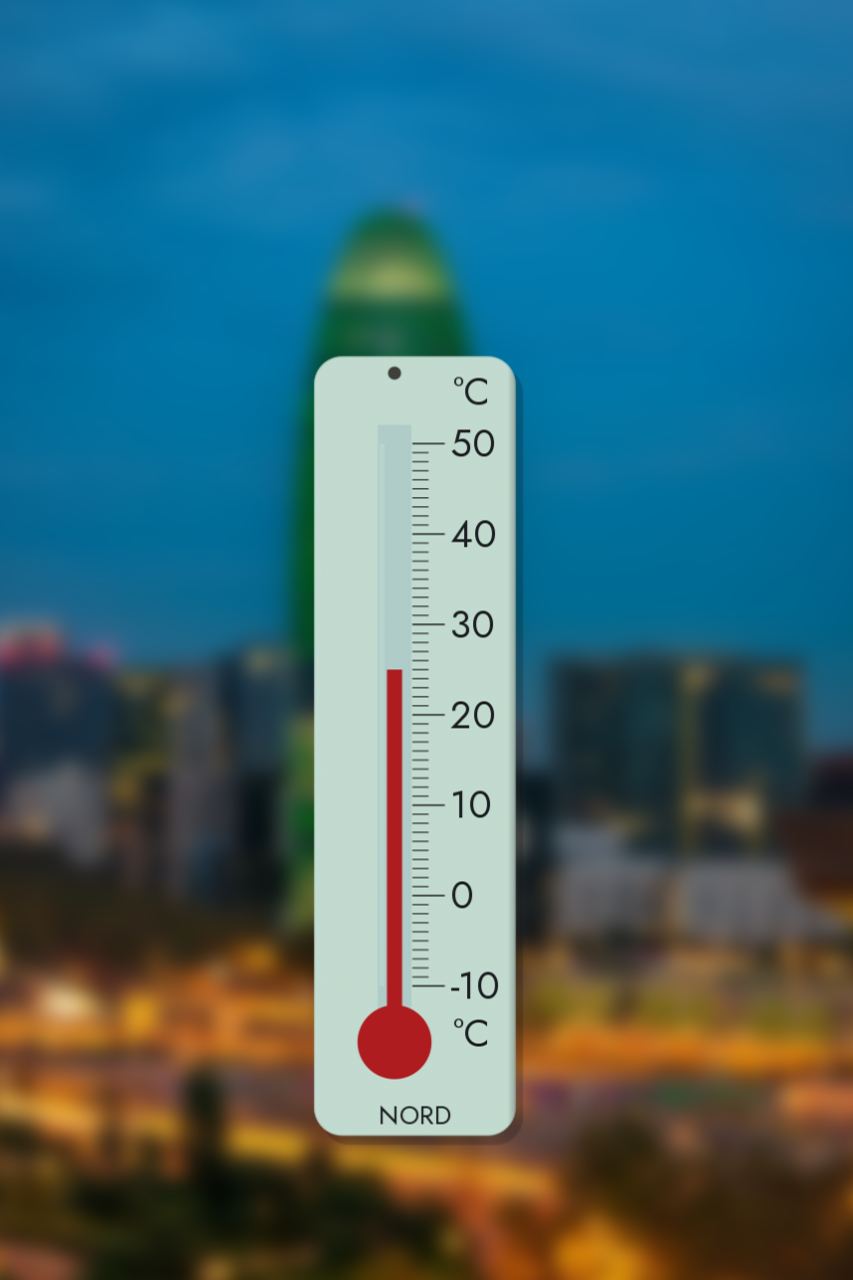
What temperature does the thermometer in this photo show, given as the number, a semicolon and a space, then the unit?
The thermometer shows 25; °C
